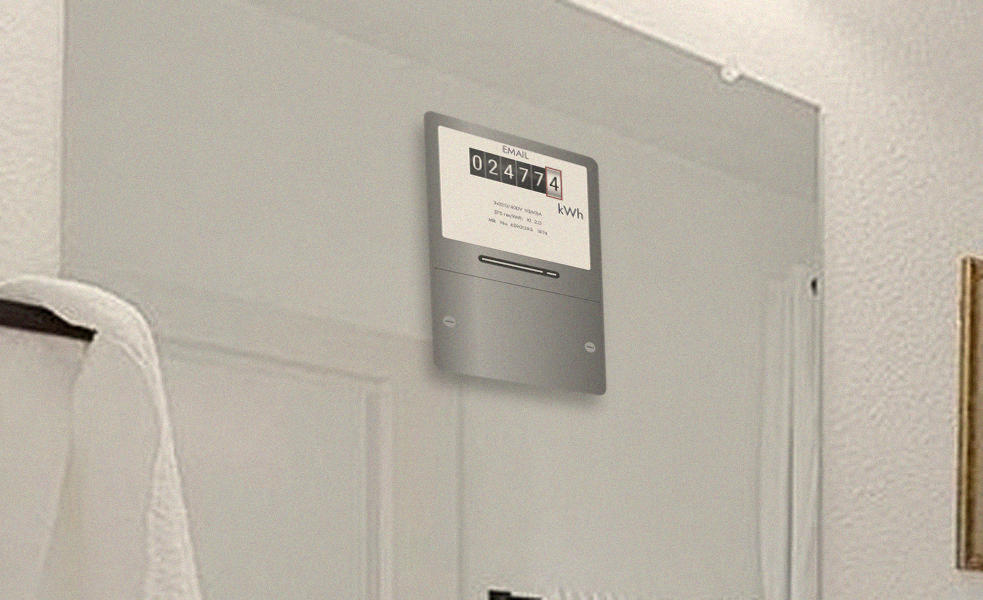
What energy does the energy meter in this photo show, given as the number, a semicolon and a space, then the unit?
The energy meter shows 2477.4; kWh
